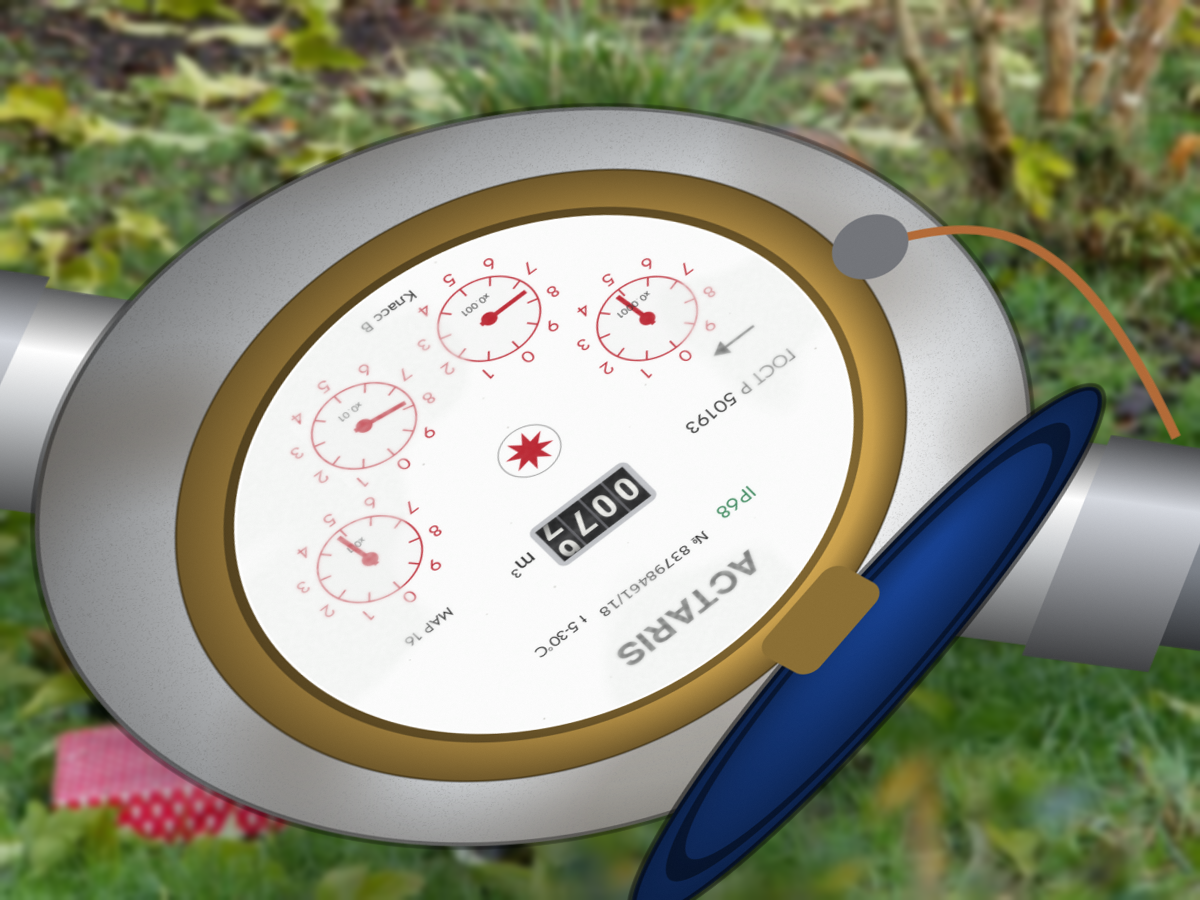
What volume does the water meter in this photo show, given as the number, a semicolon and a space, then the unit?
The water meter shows 76.4774; m³
